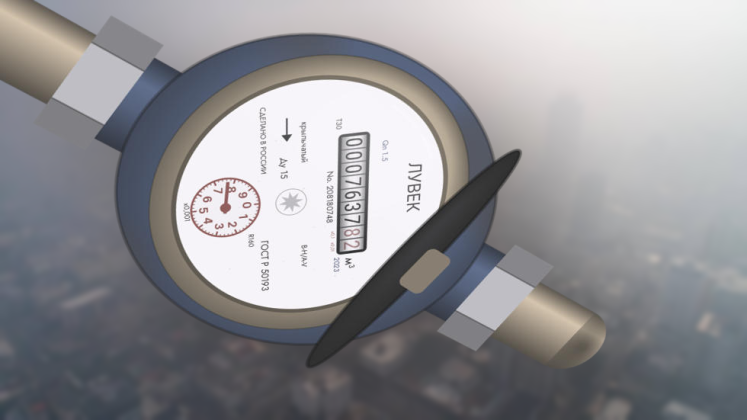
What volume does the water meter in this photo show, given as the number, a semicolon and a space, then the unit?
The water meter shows 7637.827; m³
